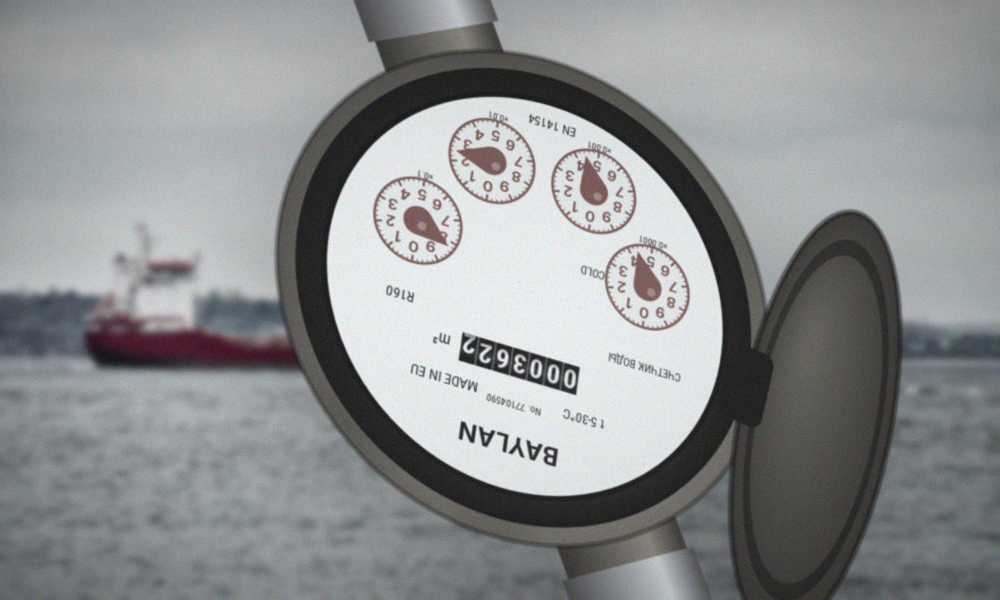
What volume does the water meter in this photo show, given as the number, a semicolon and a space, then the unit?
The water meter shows 3621.8244; m³
